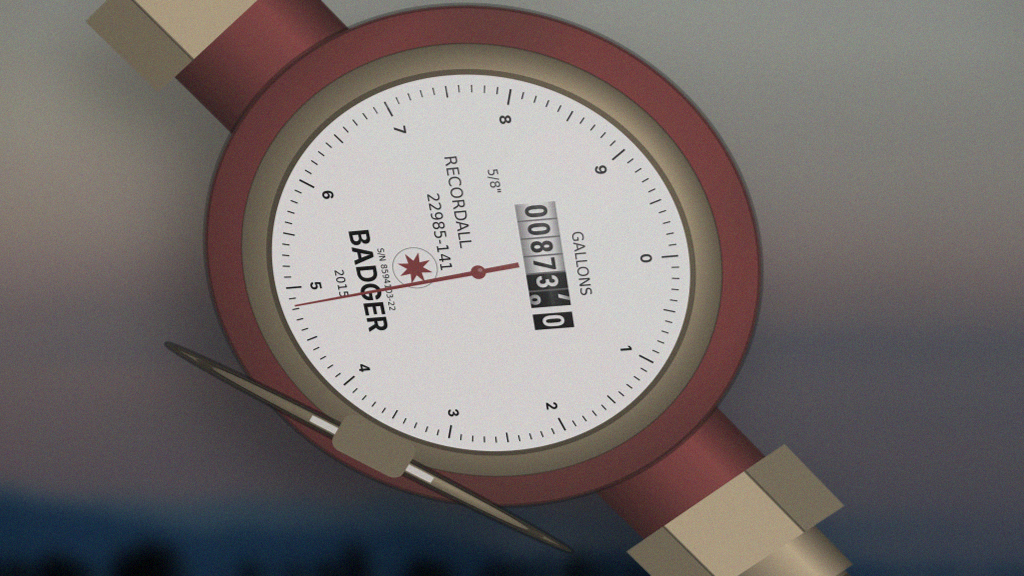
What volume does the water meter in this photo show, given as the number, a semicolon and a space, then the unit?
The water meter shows 87374.8; gal
